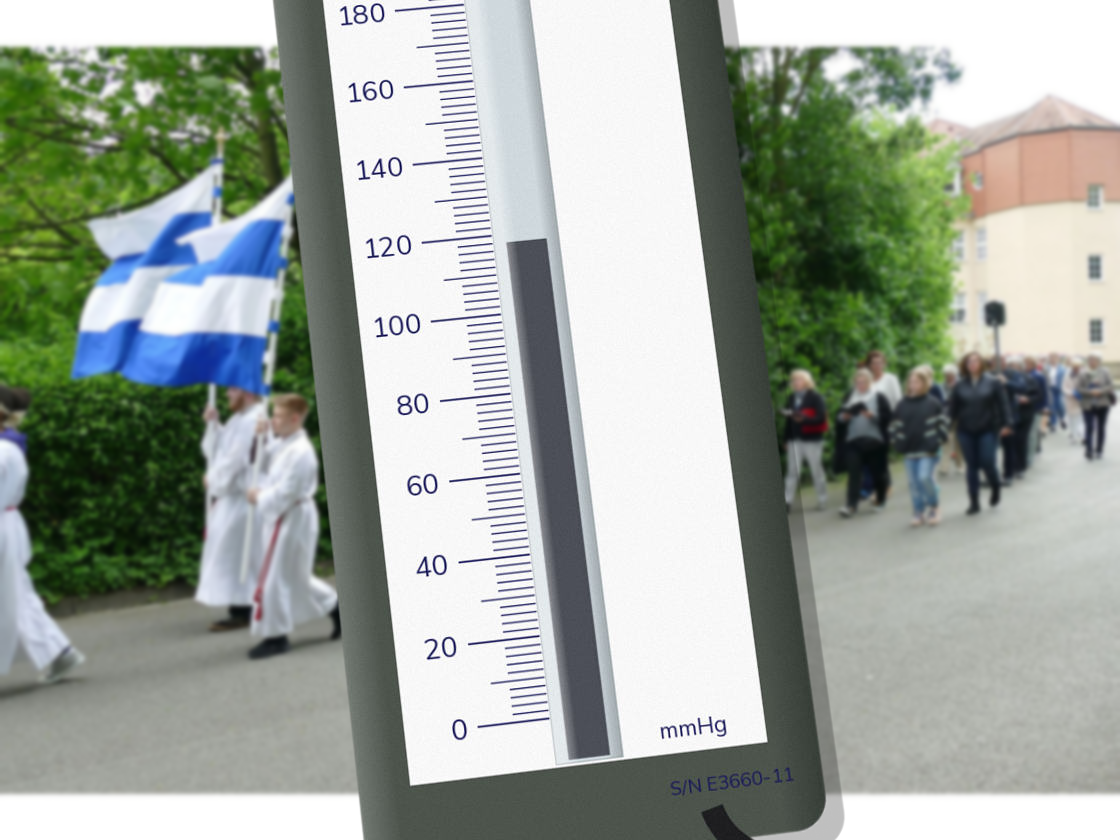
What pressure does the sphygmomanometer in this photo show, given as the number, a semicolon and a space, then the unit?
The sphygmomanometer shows 118; mmHg
